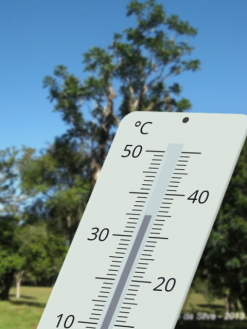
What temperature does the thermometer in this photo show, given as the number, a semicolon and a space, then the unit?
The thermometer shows 35; °C
